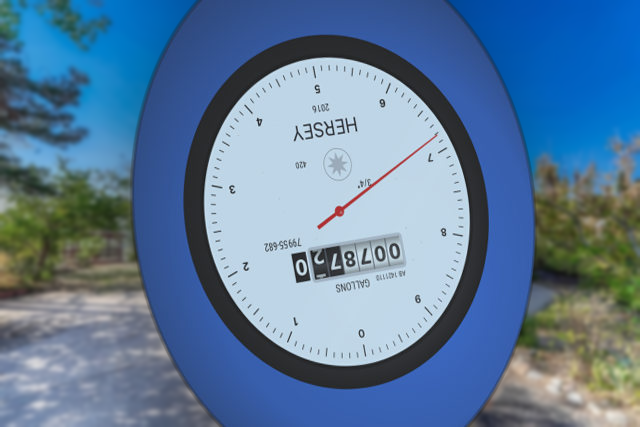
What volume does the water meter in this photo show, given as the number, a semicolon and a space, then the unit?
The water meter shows 78716.8; gal
